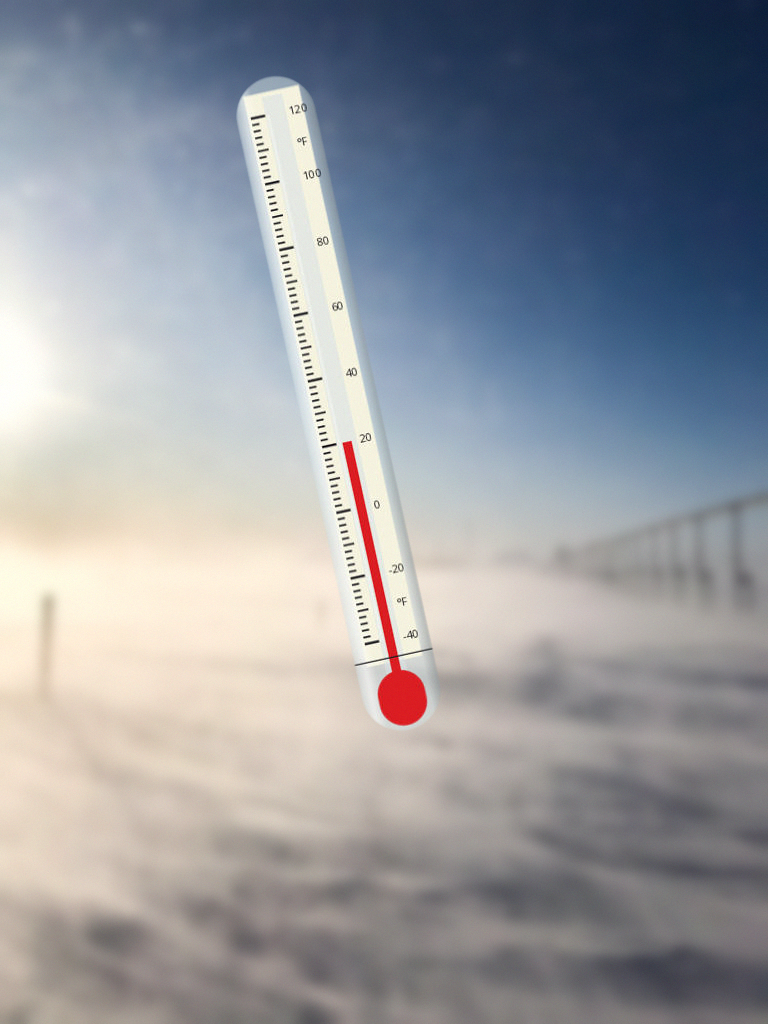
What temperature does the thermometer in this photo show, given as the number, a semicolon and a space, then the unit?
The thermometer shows 20; °F
